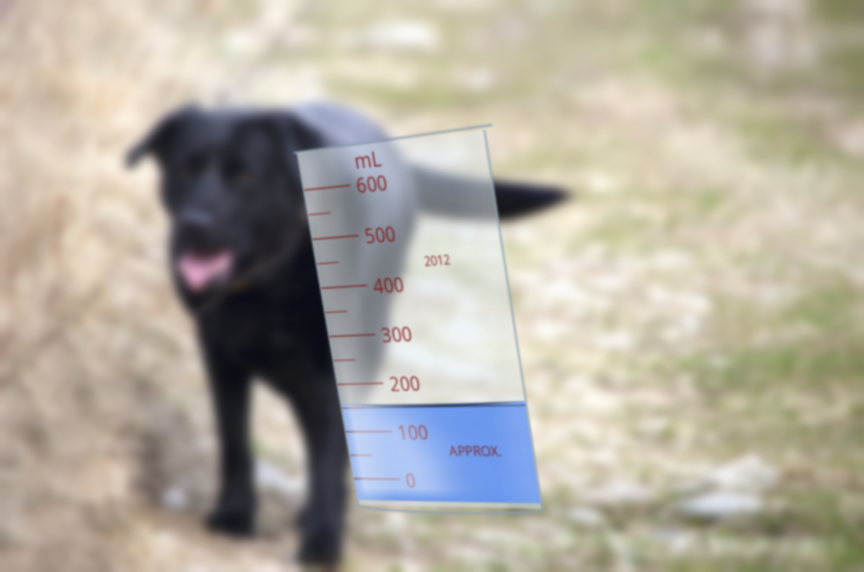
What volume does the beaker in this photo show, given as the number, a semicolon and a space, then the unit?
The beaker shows 150; mL
